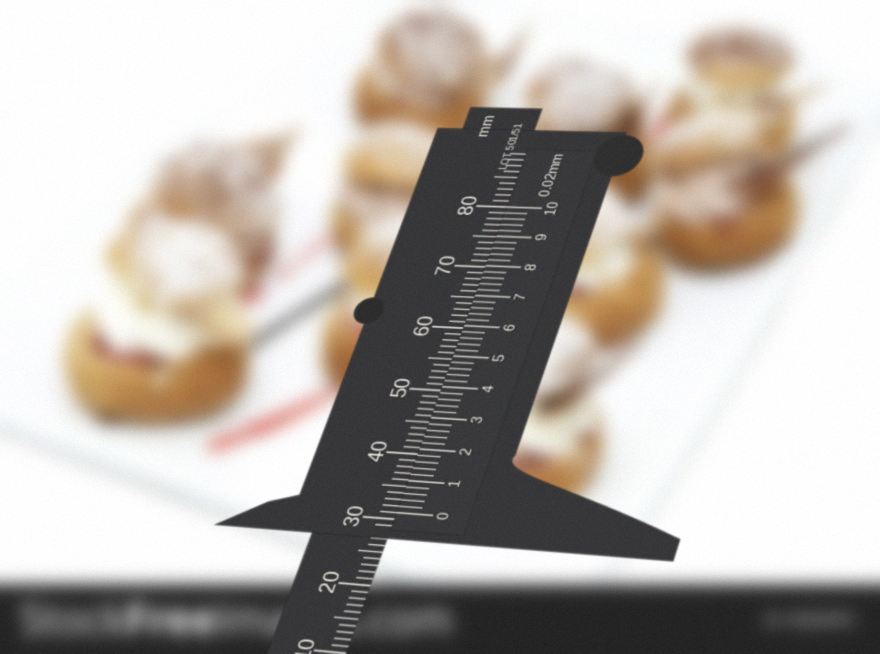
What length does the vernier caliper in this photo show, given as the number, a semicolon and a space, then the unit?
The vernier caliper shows 31.0; mm
